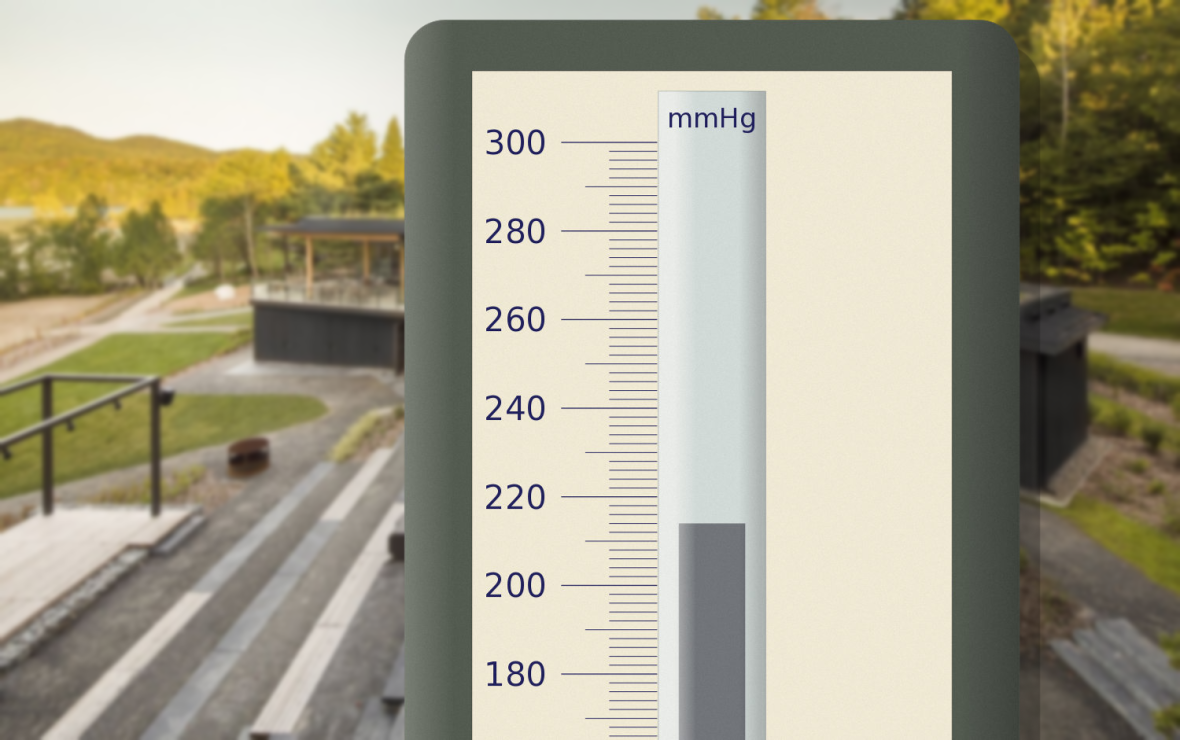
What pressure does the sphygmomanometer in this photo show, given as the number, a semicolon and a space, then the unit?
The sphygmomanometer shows 214; mmHg
